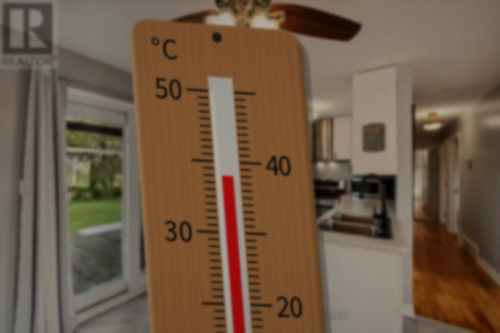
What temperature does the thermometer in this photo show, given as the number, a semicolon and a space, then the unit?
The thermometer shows 38; °C
